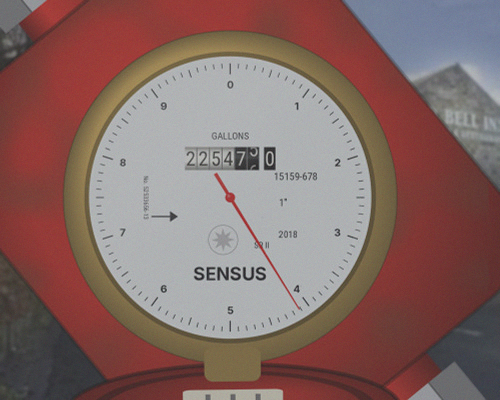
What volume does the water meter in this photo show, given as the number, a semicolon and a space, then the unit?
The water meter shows 2254754.1; gal
